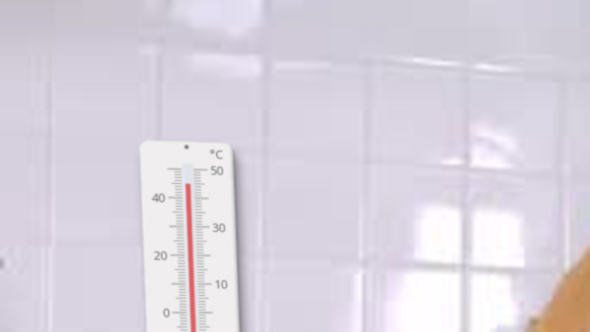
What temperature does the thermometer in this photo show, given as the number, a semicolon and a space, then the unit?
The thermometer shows 45; °C
